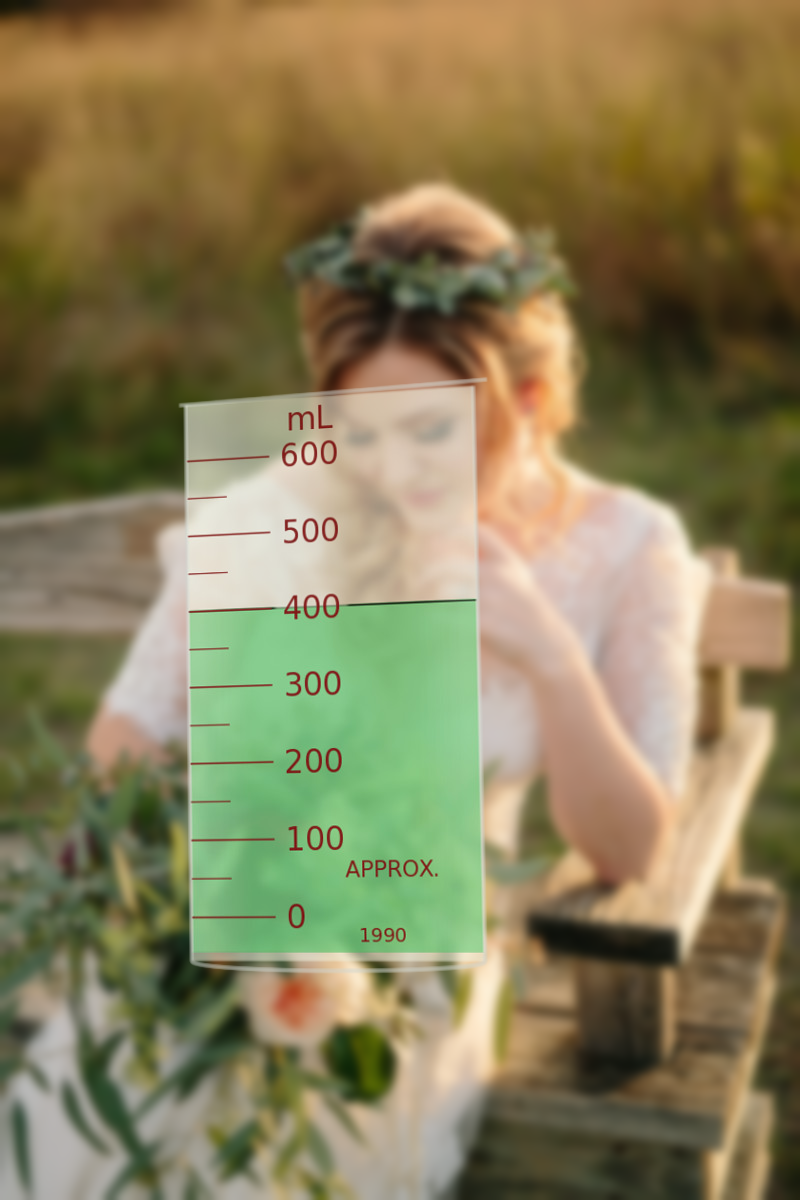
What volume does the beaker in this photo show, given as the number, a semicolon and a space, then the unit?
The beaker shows 400; mL
